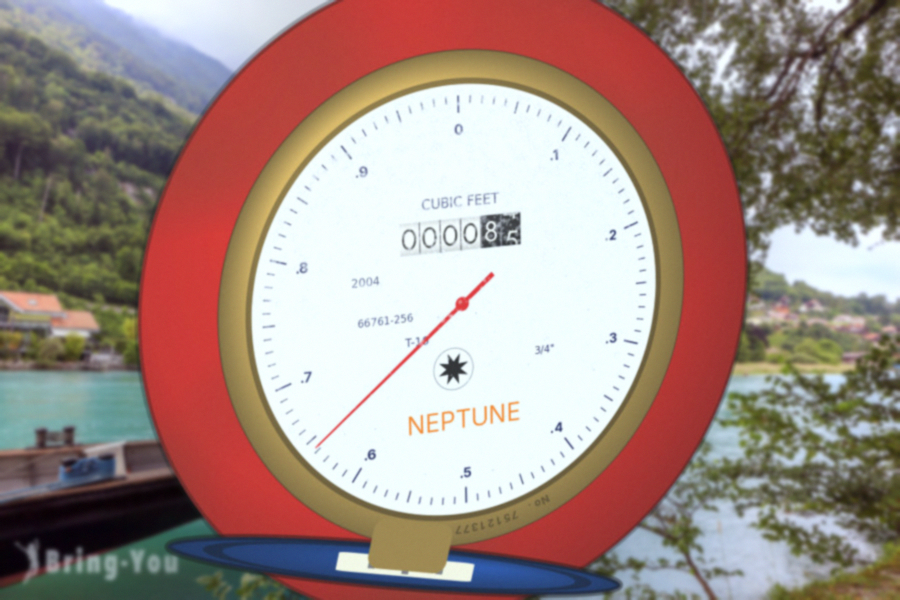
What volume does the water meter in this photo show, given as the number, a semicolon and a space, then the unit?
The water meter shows 84.64; ft³
